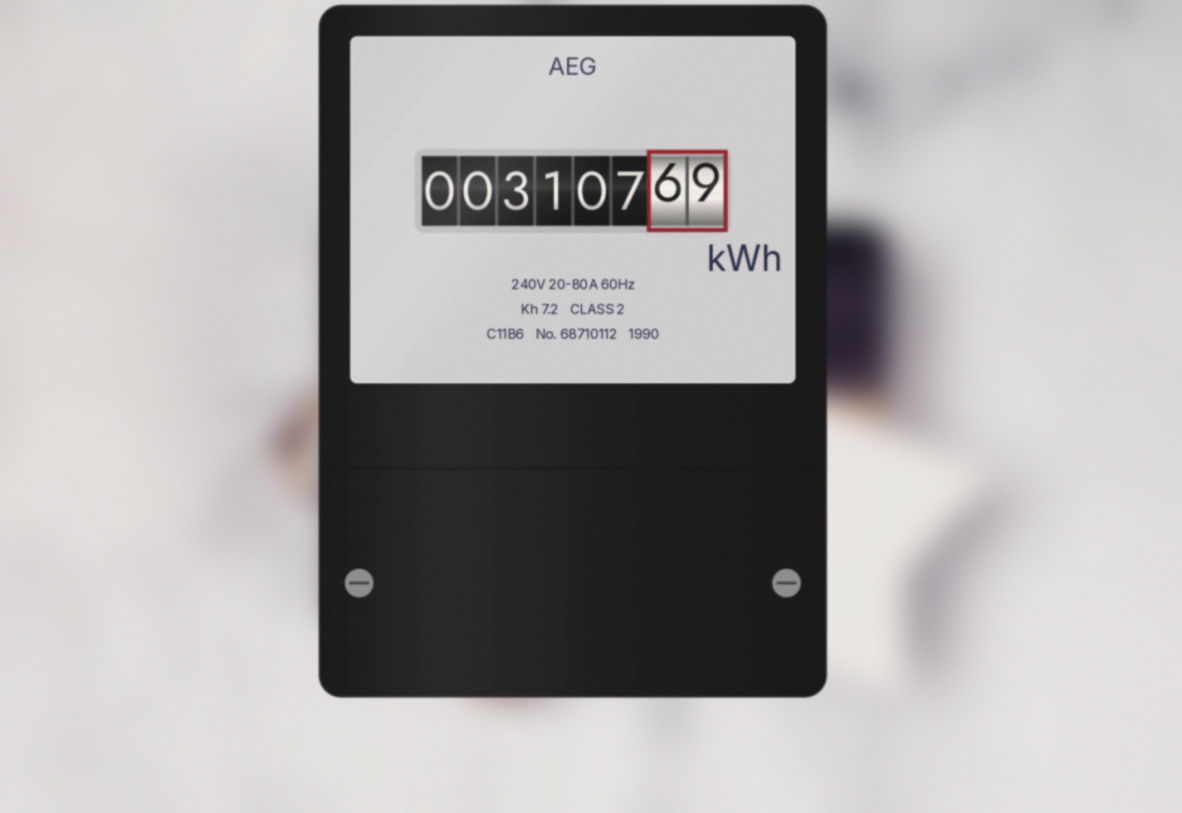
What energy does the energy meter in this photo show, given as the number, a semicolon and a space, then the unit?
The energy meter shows 3107.69; kWh
